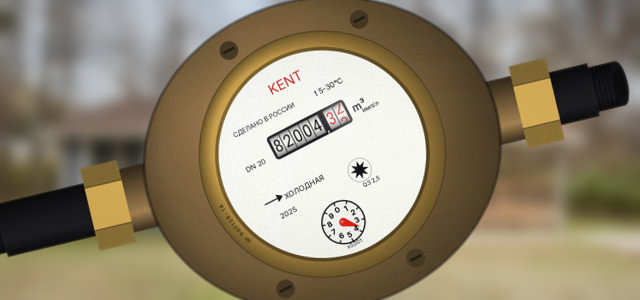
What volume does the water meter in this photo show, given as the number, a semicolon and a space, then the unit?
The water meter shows 82004.323; m³
